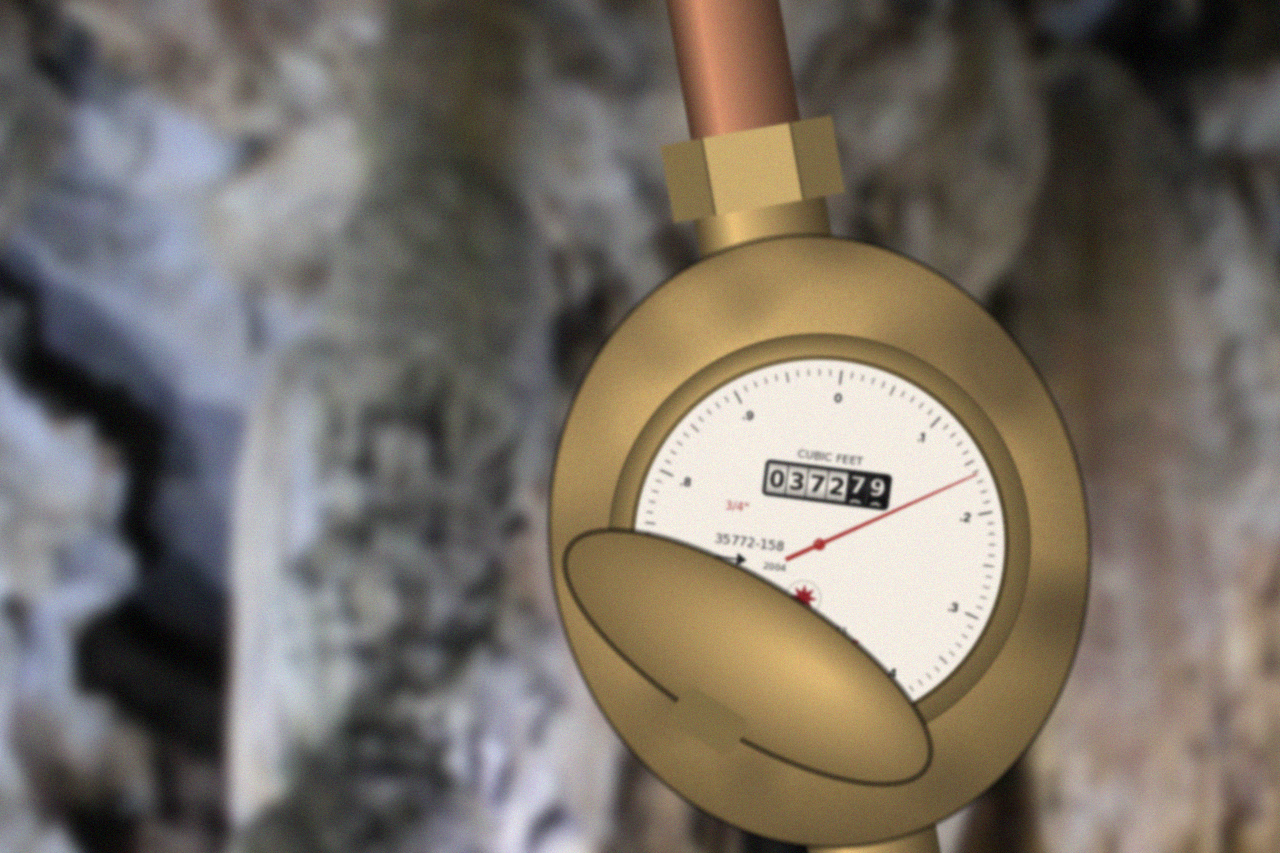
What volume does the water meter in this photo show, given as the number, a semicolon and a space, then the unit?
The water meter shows 37279.16; ft³
